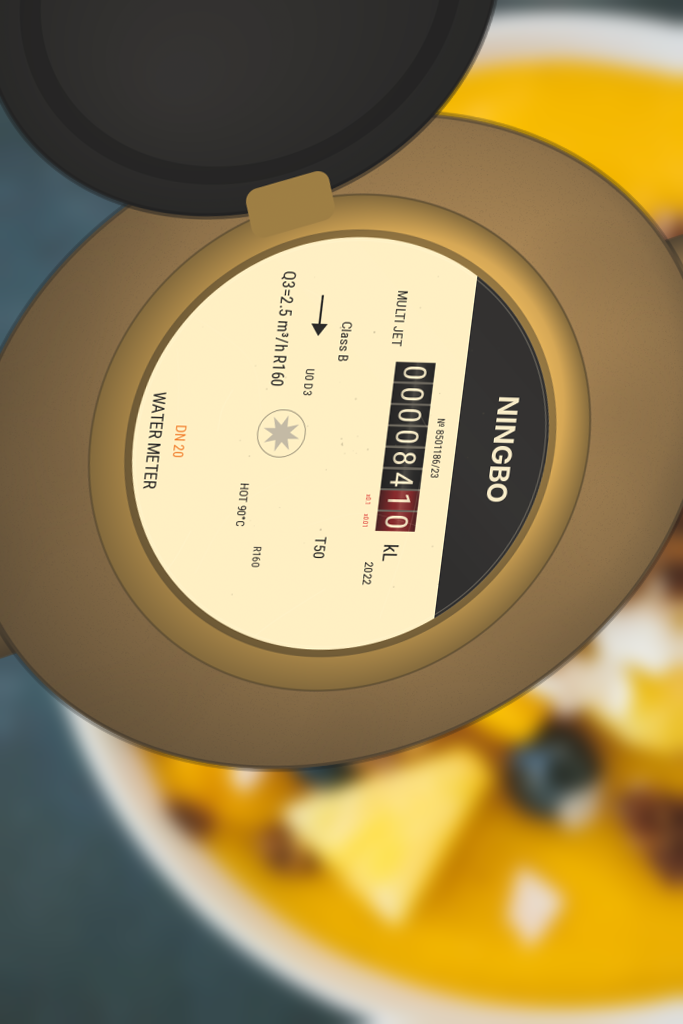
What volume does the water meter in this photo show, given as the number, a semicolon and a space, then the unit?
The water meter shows 84.10; kL
